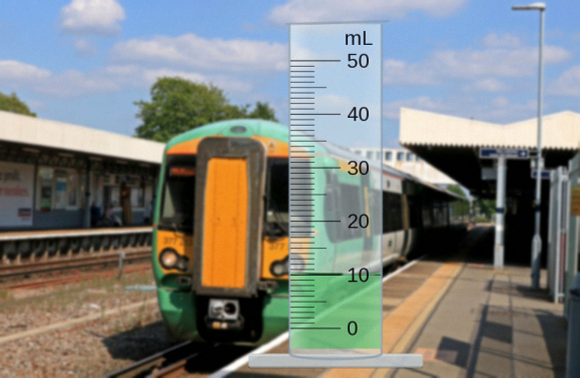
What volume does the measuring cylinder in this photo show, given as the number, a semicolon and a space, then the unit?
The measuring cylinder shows 10; mL
